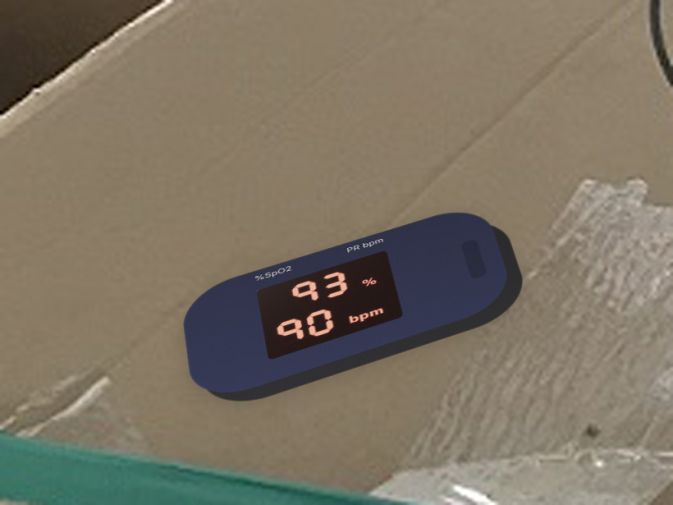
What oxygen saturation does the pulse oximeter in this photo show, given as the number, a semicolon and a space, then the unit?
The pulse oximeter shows 93; %
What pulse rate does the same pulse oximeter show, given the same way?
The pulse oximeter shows 90; bpm
